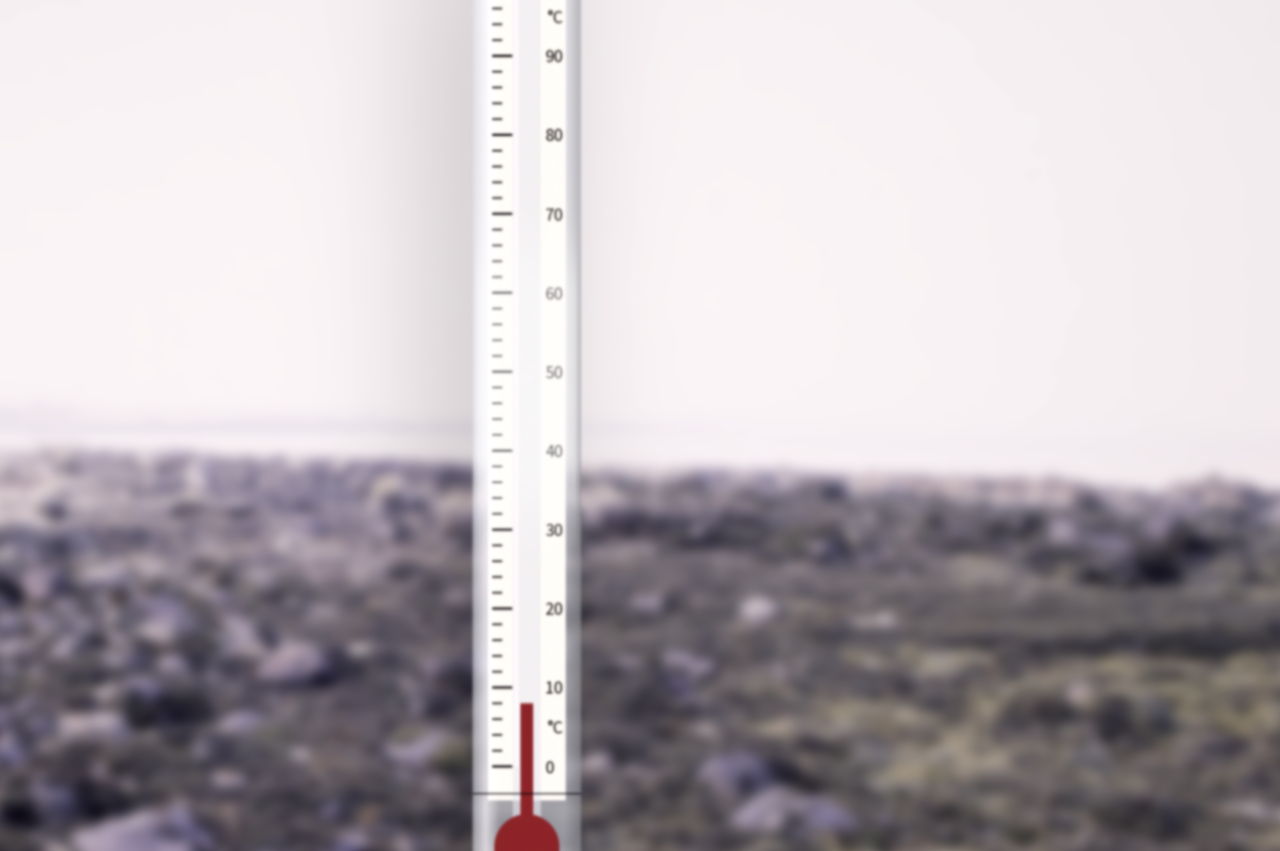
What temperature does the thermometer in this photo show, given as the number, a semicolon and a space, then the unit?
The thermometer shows 8; °C
